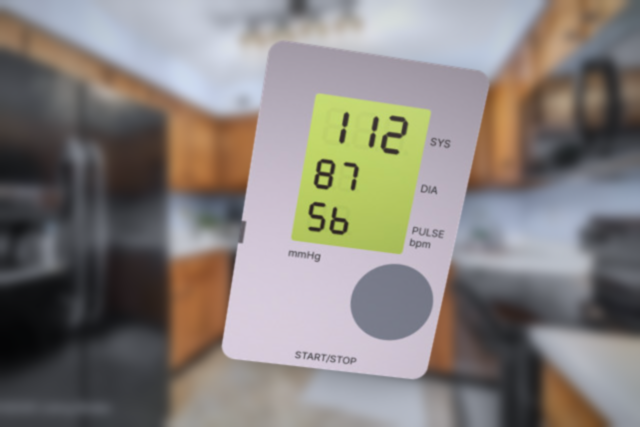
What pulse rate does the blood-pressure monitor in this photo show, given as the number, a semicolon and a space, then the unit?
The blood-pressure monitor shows 56; bpm
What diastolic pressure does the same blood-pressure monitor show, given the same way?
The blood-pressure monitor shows 87; mmHg
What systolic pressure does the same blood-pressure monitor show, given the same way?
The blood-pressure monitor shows 112; mmHg
